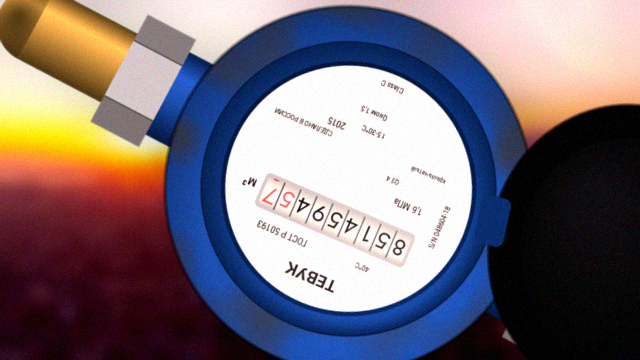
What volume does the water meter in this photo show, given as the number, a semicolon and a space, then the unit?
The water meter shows 8514594.57; m³
